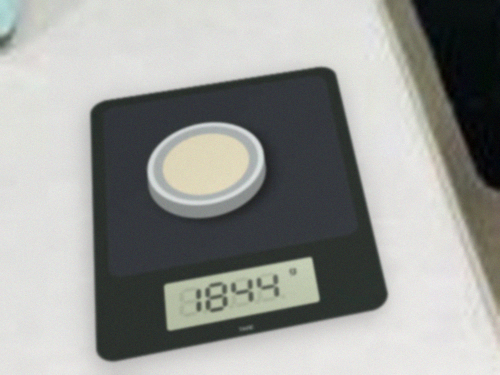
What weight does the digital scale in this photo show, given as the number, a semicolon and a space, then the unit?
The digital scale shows 1844; g
